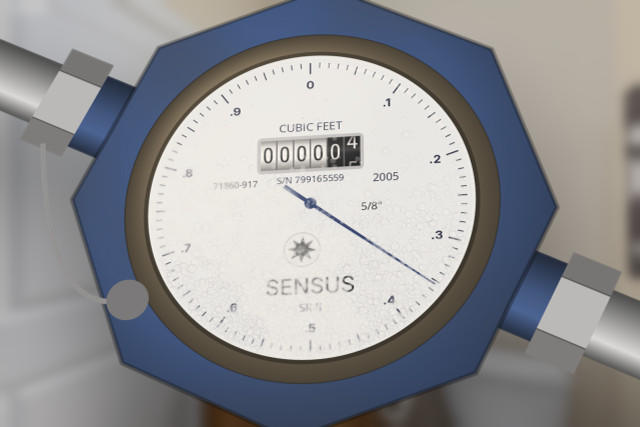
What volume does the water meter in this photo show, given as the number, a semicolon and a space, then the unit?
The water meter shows 4.35; ft³
